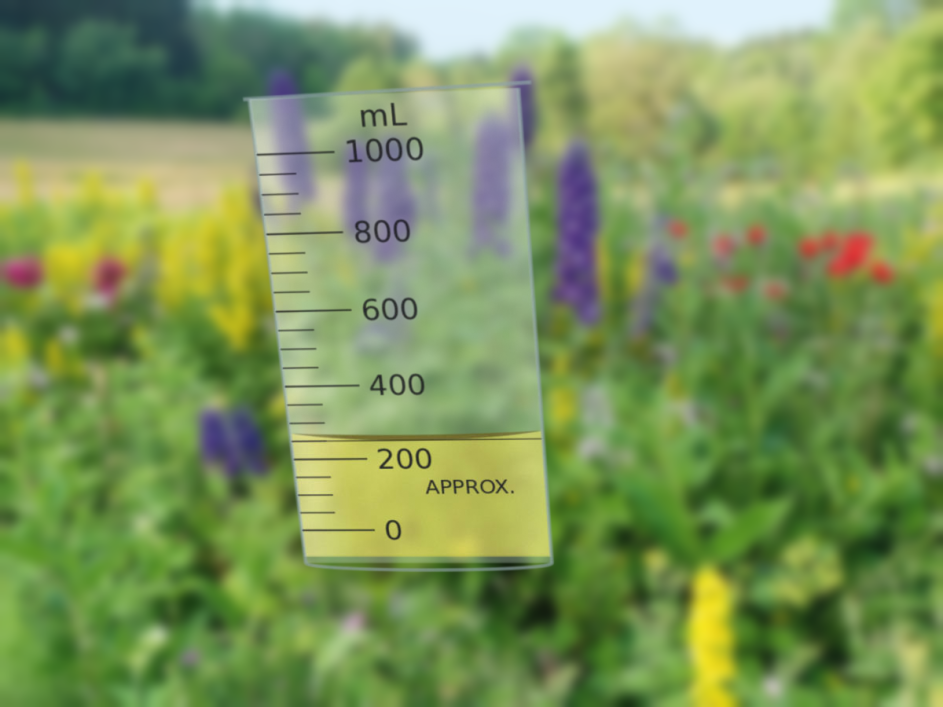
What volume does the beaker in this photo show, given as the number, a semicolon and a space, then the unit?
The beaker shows 250; mL
